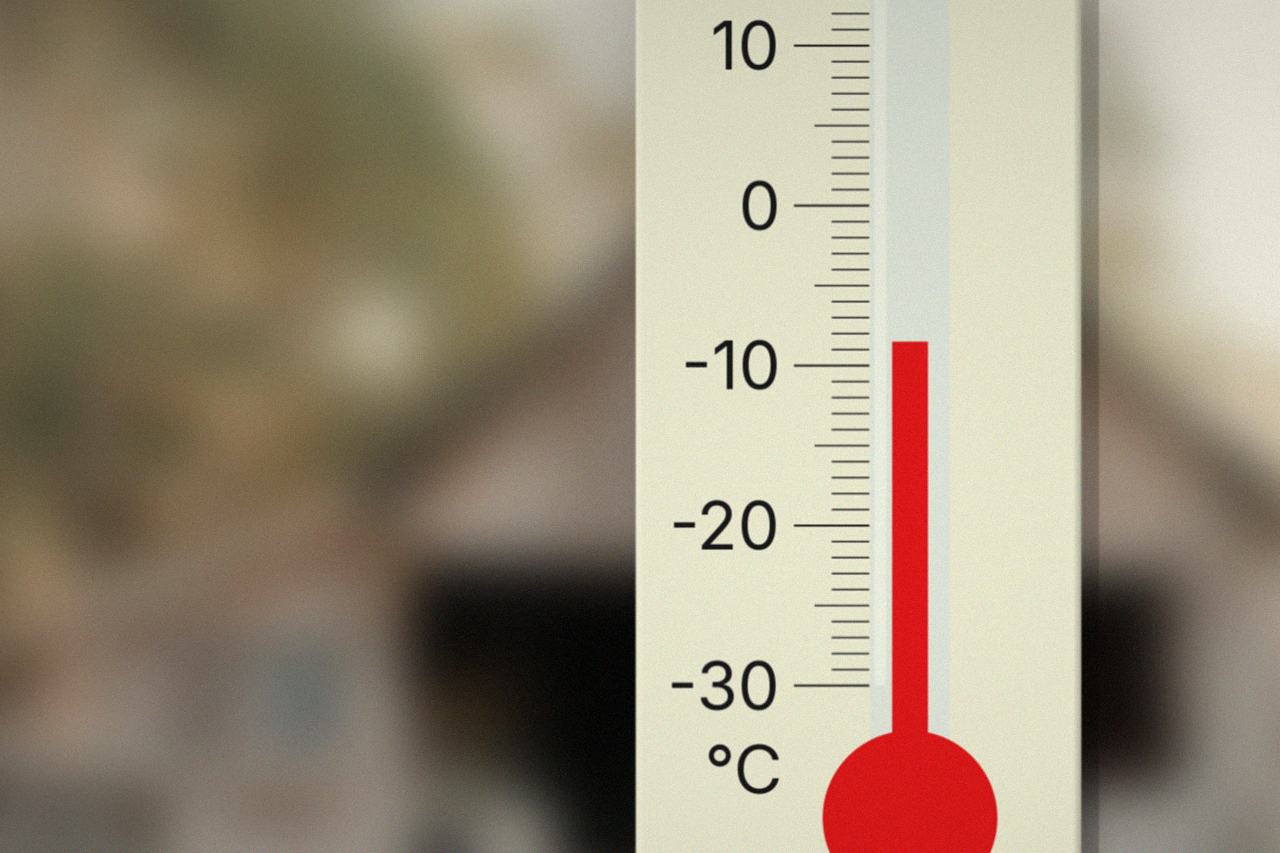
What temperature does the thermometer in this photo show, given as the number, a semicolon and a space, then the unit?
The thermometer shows -8.5; °C
